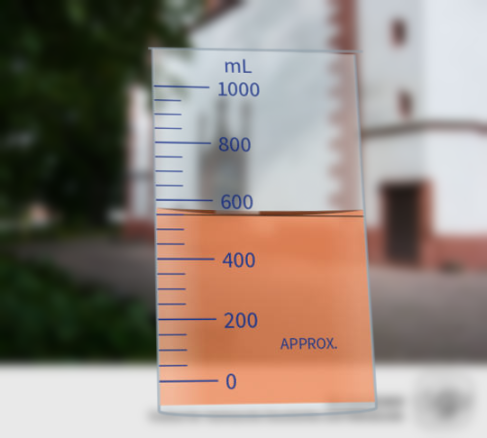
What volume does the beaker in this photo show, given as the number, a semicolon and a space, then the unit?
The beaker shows 550; mL
